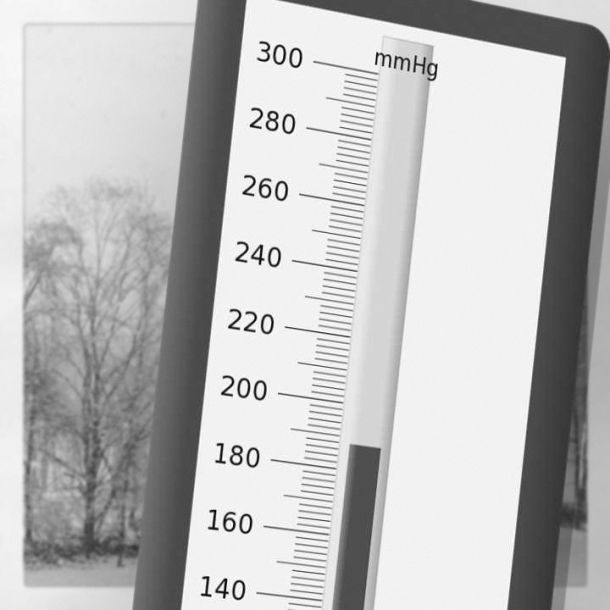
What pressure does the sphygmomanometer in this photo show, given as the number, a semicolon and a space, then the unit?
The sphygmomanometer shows 188; mmHg
